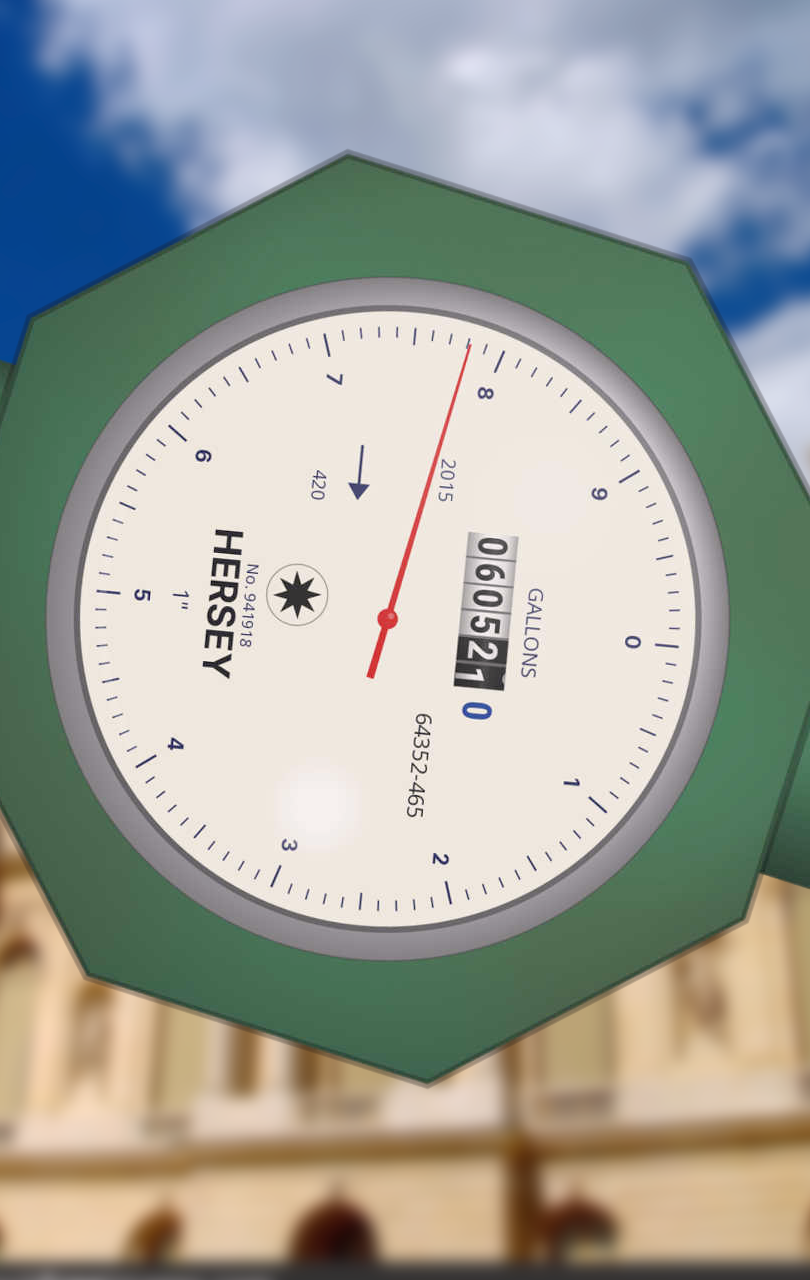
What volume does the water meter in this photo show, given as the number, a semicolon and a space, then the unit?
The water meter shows 605207.8; gal
